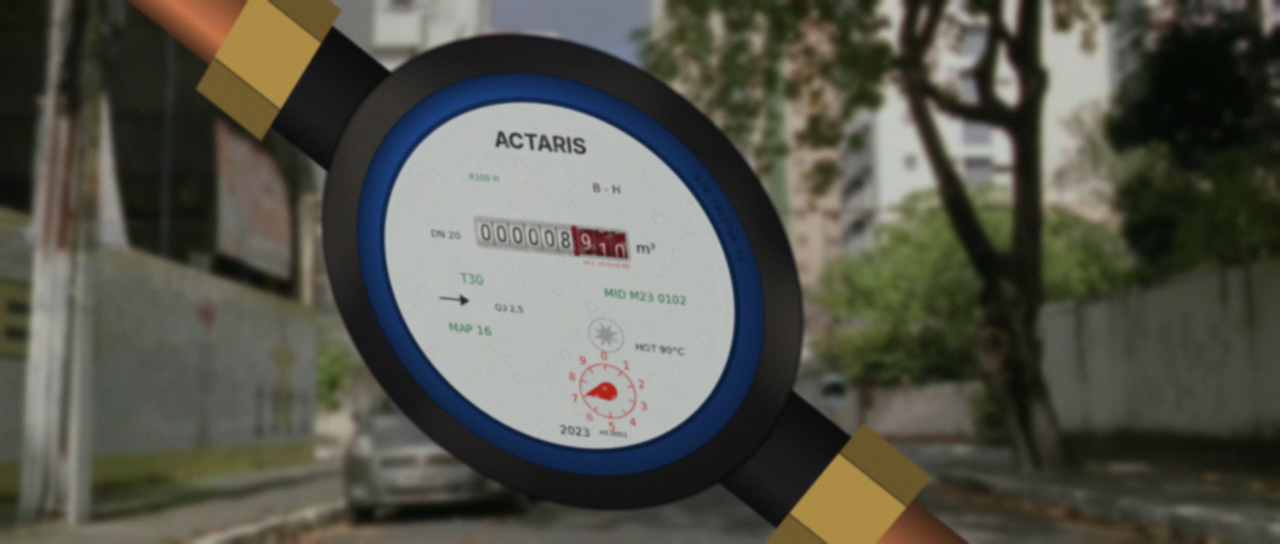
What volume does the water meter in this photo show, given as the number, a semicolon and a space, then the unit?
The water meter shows 8.9097; m³
